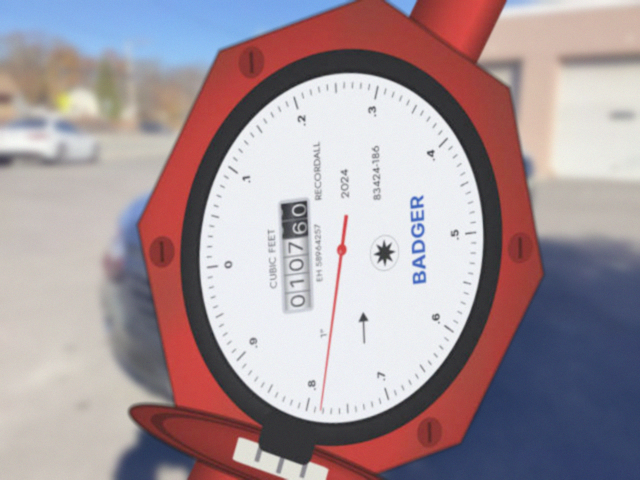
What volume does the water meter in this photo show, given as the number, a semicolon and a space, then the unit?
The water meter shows 10759.78; ft³
